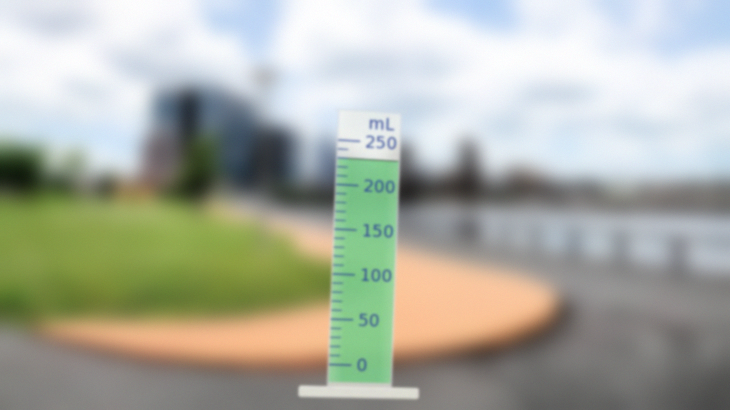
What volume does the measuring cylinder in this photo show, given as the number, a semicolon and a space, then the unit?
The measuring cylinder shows 230; mL
